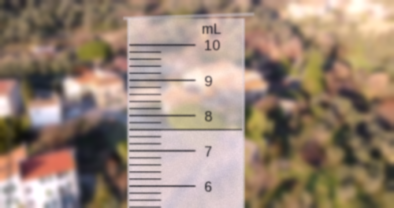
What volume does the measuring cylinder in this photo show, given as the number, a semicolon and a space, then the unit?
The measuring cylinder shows 7.6; mL
